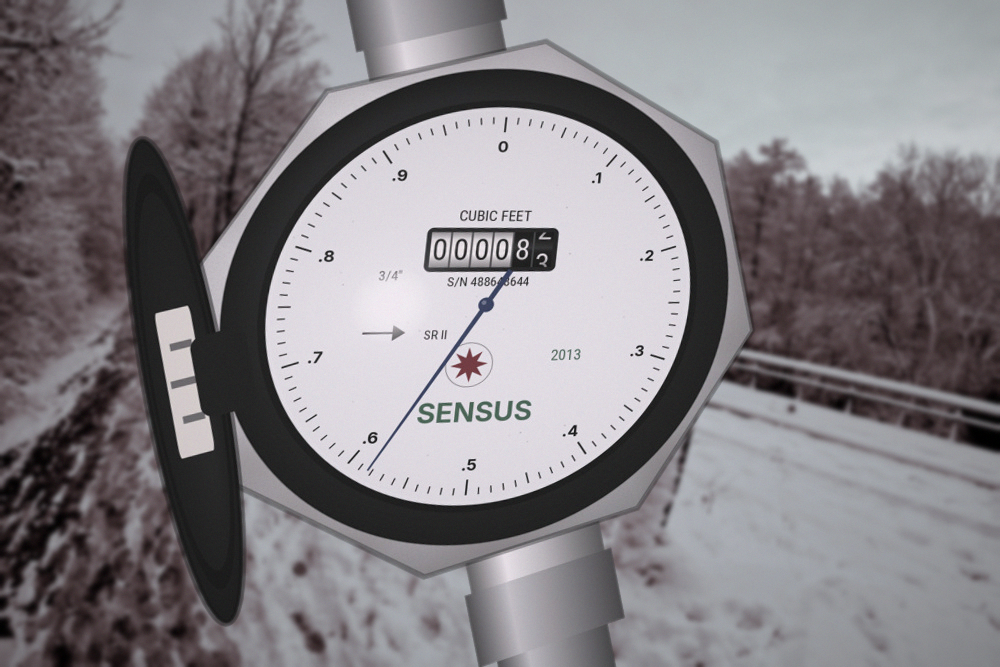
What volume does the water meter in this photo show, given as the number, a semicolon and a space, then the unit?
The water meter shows 82.58; ft³
